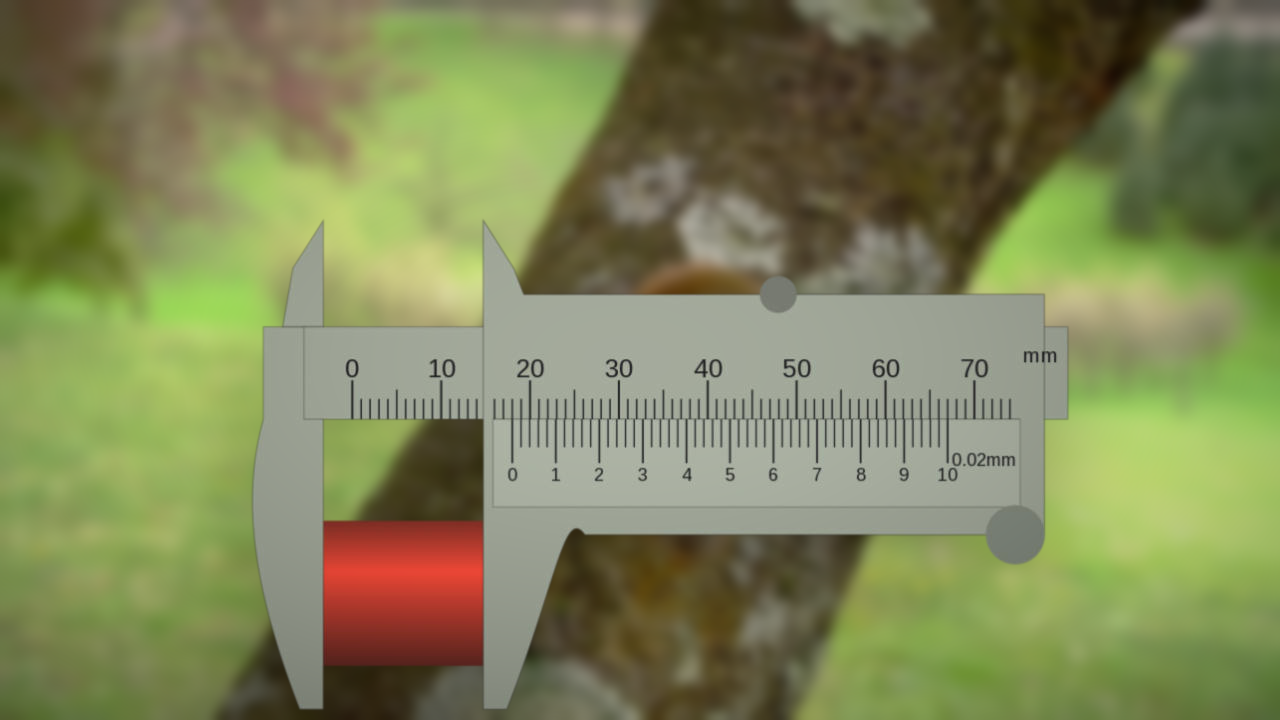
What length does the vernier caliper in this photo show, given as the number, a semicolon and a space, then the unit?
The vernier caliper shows 18.0; mm
